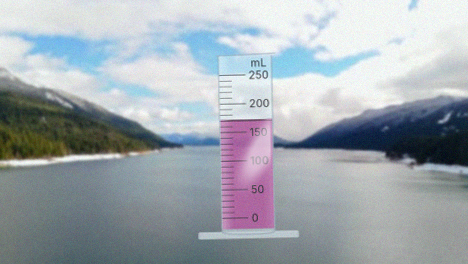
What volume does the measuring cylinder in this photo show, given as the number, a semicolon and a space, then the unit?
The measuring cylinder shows 170; mL
